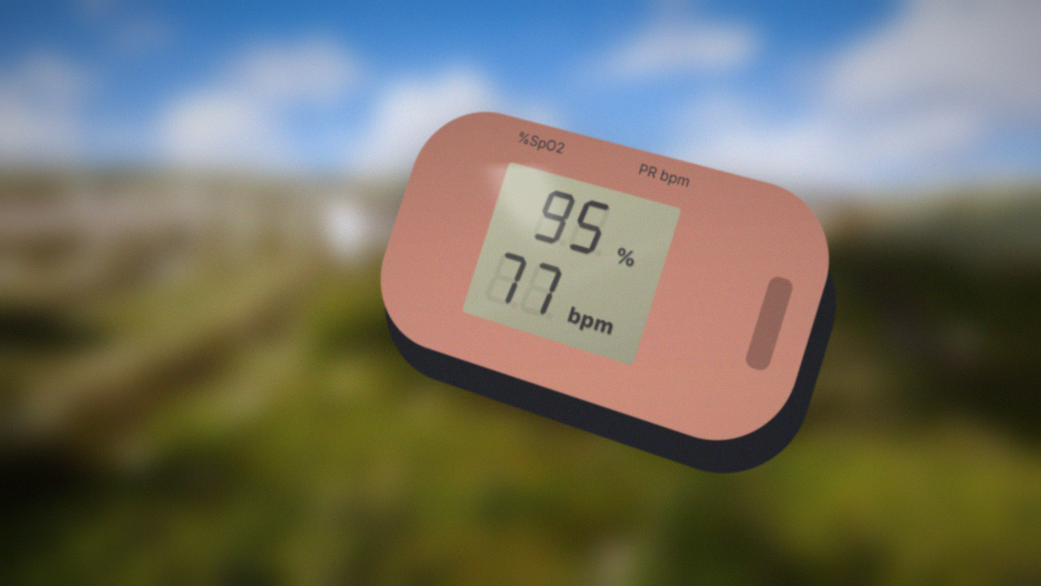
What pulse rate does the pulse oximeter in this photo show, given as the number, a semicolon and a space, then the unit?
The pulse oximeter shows 77; bpm
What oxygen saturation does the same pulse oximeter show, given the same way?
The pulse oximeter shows 95; %
